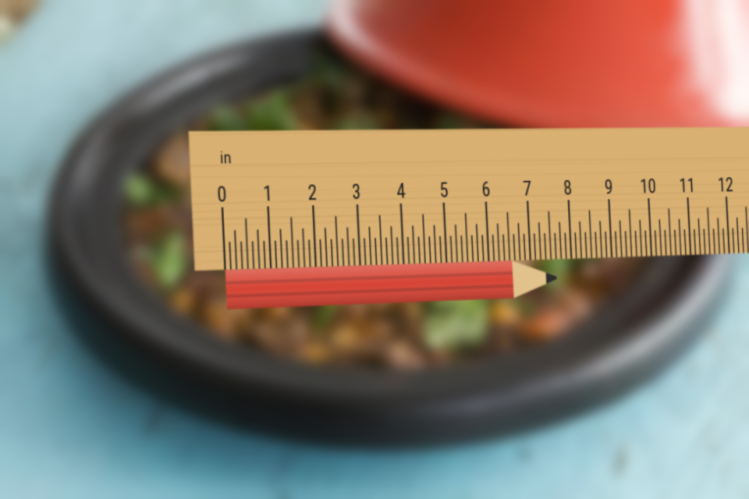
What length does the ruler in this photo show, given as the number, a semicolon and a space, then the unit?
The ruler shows 7.625; in
